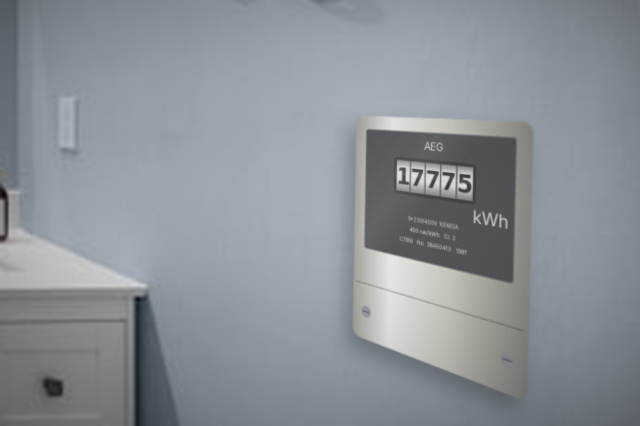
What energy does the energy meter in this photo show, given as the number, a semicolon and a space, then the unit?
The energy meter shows 17775; kWh
